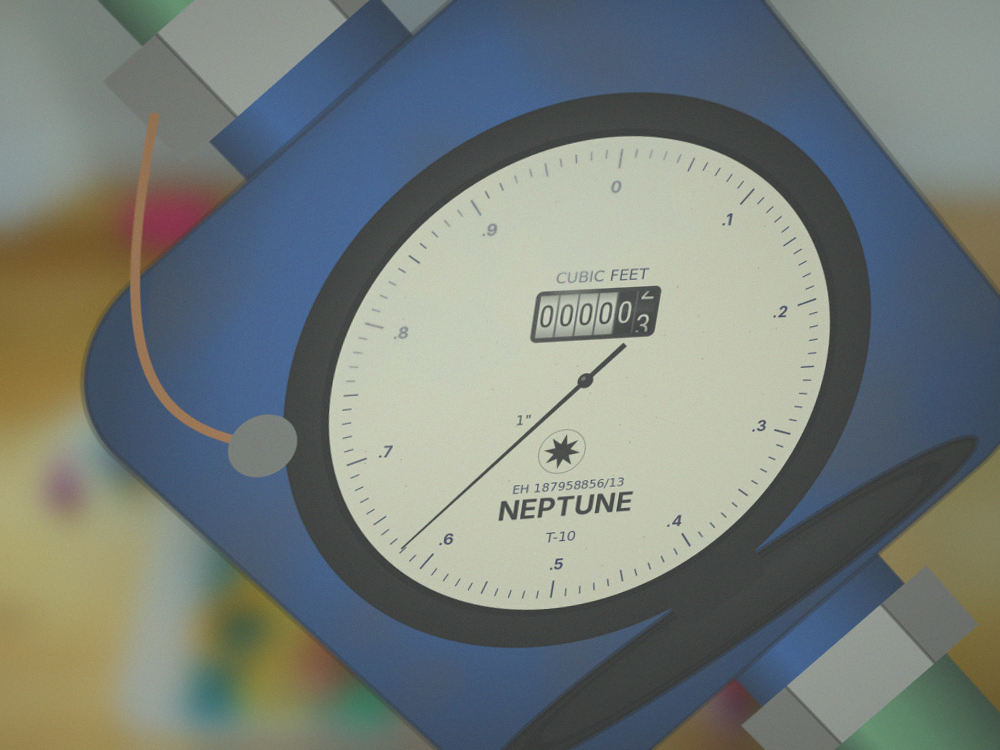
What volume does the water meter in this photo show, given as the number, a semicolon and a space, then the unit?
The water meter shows 2.62; ft³
